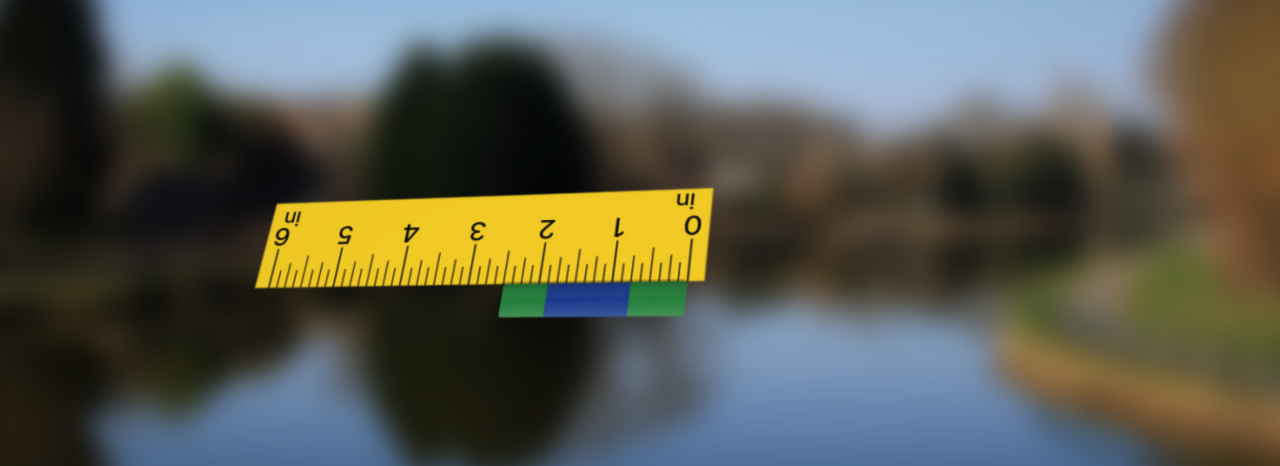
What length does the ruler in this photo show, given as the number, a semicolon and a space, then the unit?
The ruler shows 2.5; in
